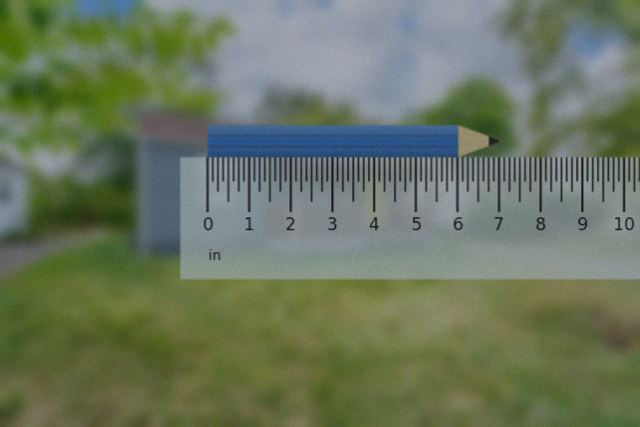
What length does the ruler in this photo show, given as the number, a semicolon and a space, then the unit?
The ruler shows 7; in
